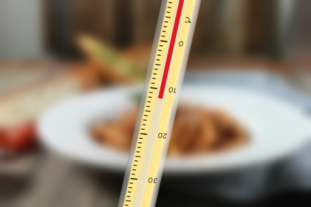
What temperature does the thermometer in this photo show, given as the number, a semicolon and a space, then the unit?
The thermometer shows 12; °C
